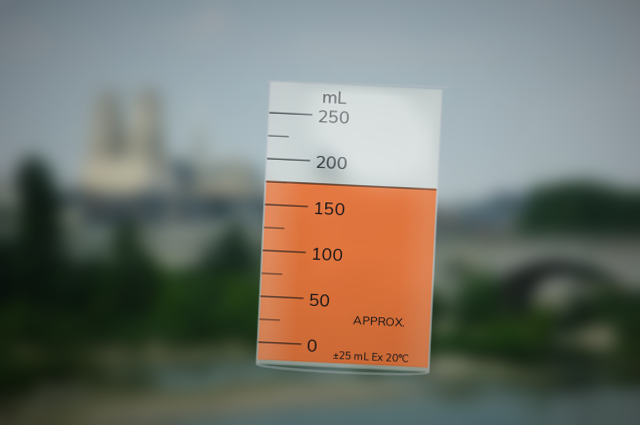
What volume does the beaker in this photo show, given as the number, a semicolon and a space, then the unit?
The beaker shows 175; mL
